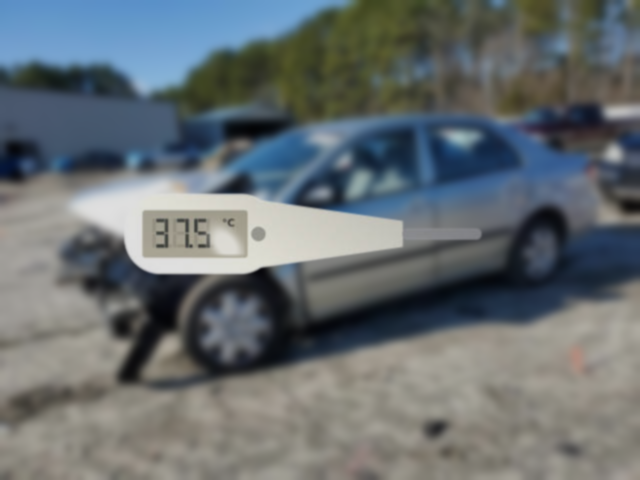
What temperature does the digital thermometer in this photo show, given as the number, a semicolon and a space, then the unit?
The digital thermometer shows 37.5; °C
